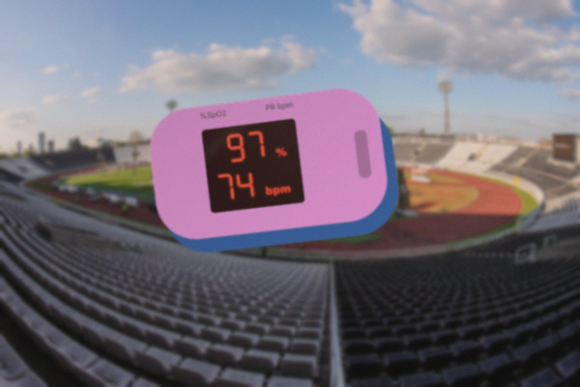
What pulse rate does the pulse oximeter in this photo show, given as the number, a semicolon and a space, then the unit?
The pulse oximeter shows 74; bpm
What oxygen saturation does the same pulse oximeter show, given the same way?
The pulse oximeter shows 97; %
